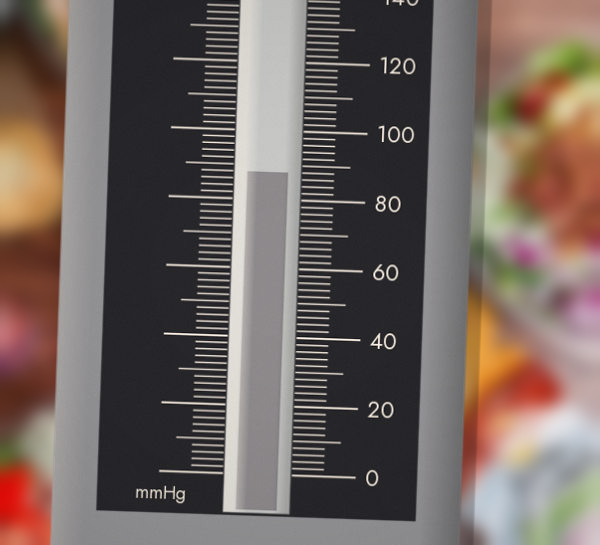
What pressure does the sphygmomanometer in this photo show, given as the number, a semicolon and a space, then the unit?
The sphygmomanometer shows 88; mmHg
